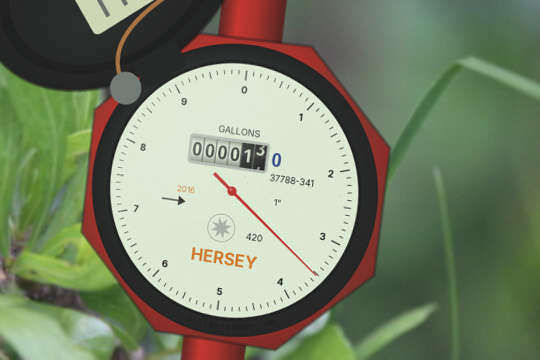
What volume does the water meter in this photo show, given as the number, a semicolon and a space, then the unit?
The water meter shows 133.5; gal
